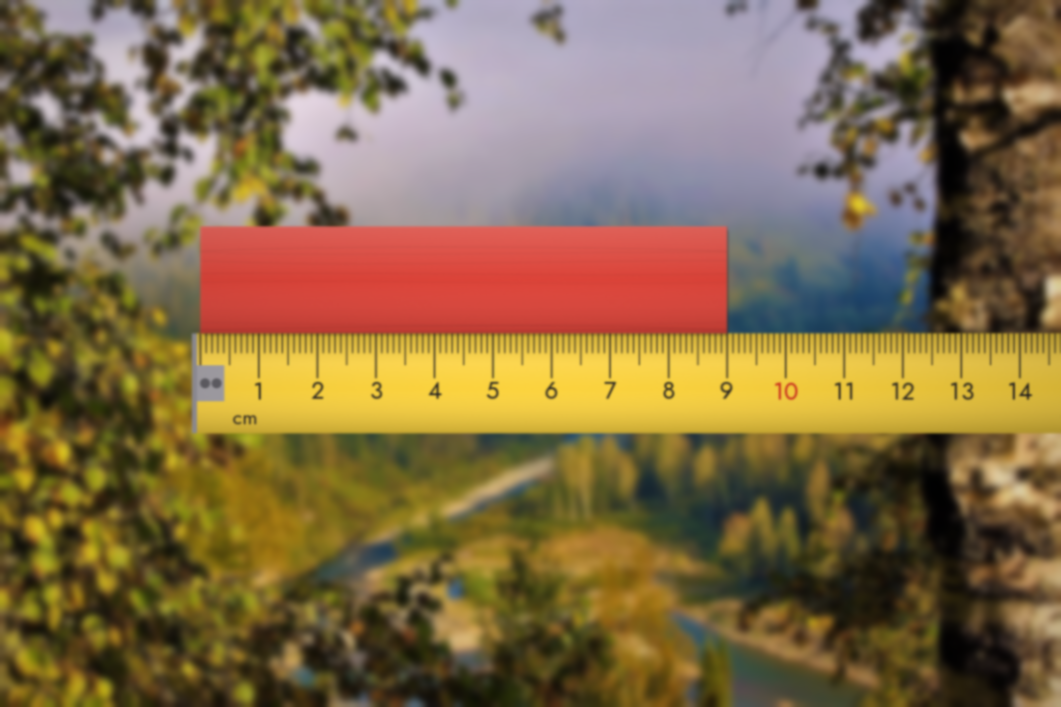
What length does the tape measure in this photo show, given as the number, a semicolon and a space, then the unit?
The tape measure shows 9; cm
